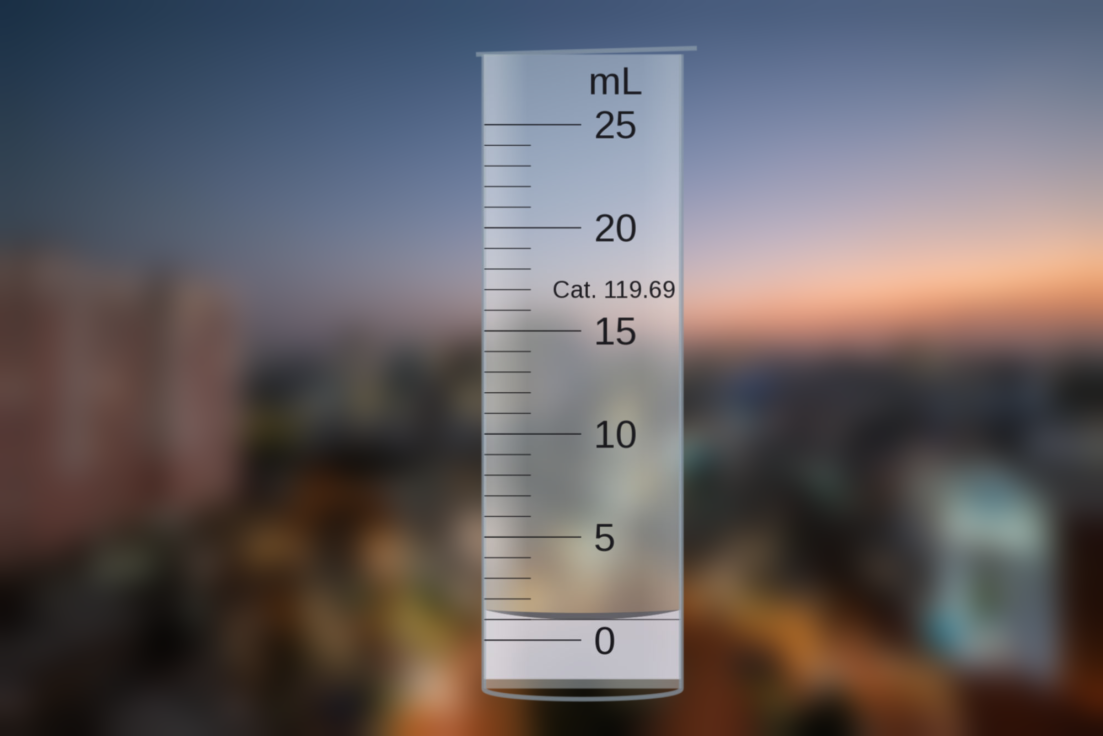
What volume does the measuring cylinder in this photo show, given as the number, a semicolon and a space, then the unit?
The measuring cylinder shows 1; mL
